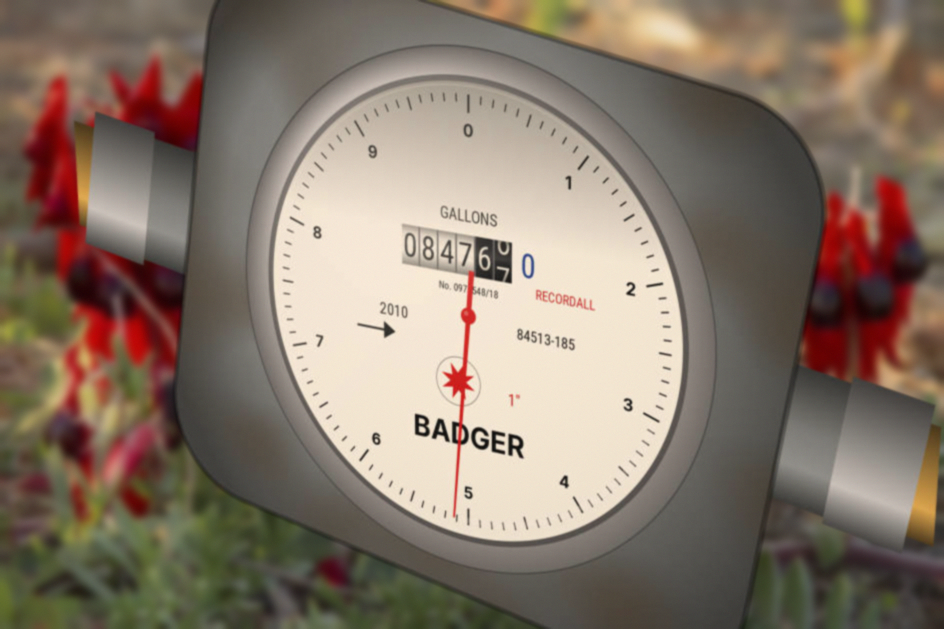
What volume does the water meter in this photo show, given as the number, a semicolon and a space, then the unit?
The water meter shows 847665.1; gal
